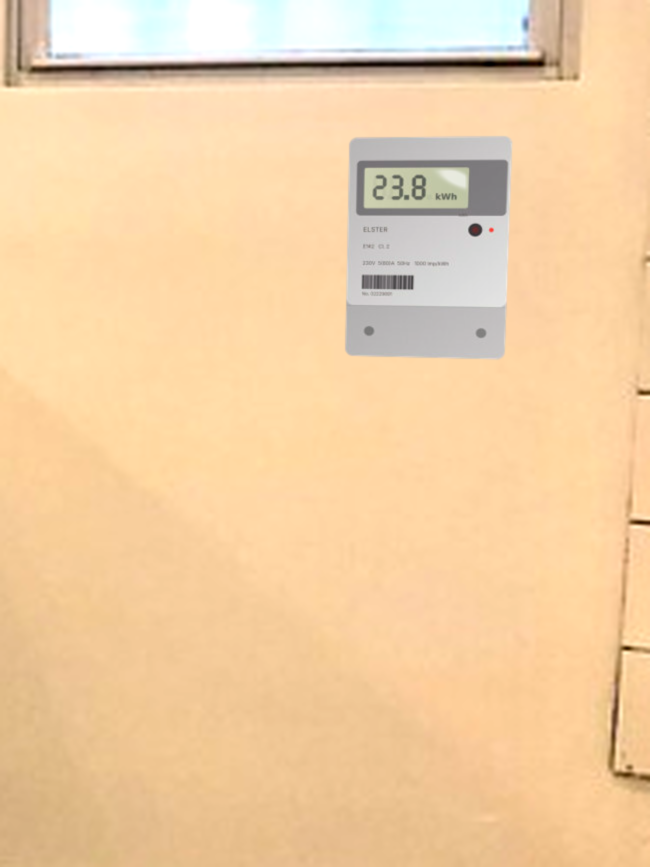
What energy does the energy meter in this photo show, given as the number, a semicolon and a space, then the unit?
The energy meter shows 23.8; kWh
